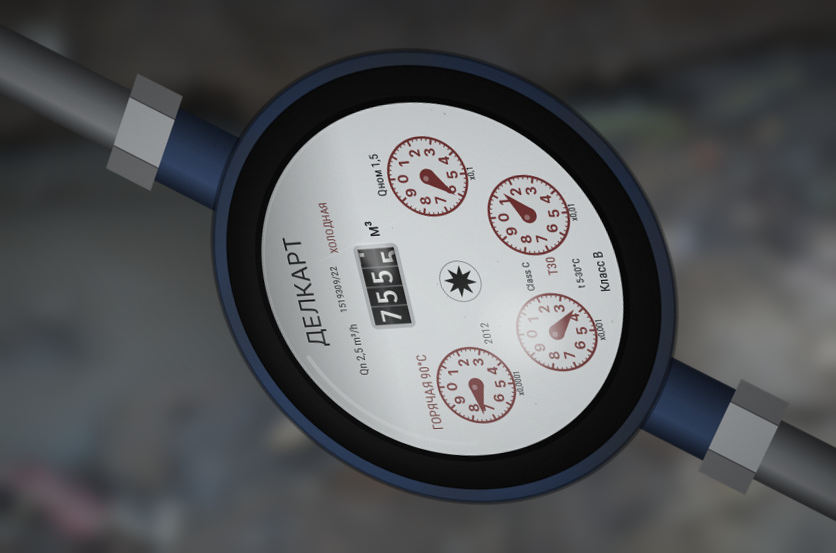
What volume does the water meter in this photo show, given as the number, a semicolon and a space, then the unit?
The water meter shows 7554.6137; m³
